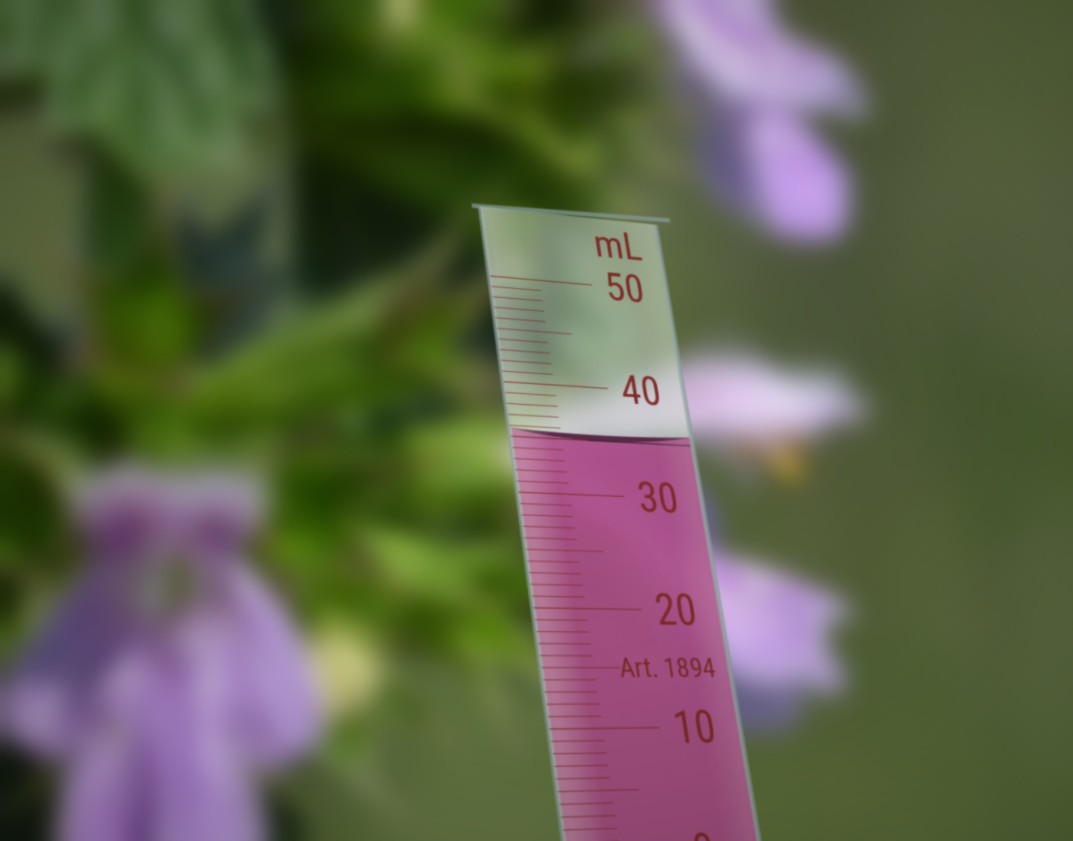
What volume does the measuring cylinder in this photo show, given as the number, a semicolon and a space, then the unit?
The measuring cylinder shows 35; mL
